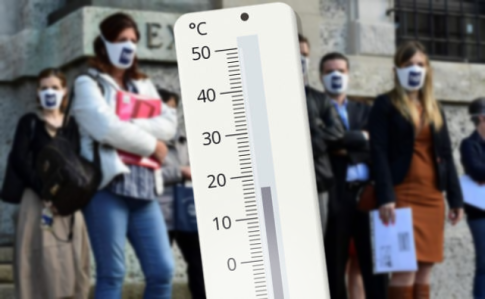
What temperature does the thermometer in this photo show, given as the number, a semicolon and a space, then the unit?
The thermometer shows 17; °C
